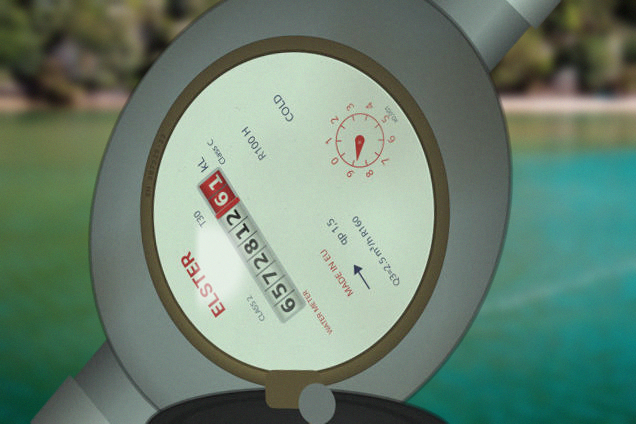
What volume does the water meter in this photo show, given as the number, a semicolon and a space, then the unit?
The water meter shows 6572812.608; kL
